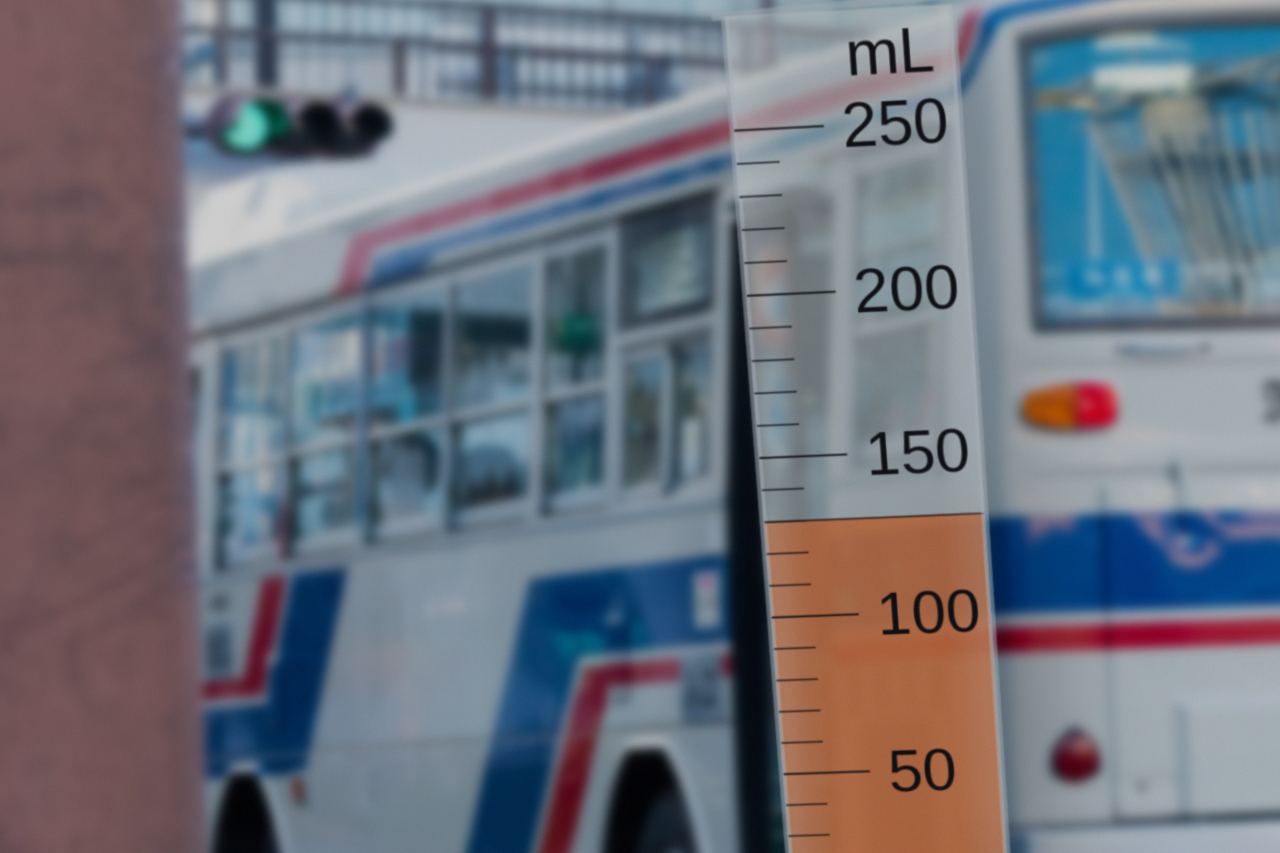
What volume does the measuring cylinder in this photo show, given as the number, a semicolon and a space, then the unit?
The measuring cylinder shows 130; mL
